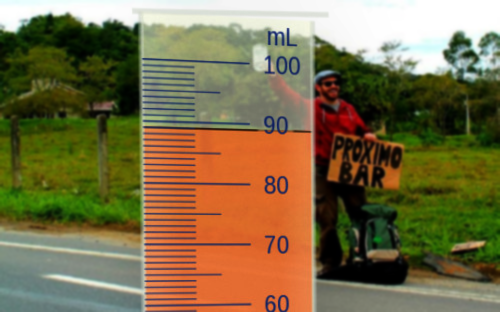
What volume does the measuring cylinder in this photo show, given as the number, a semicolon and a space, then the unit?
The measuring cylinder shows 89; mL
